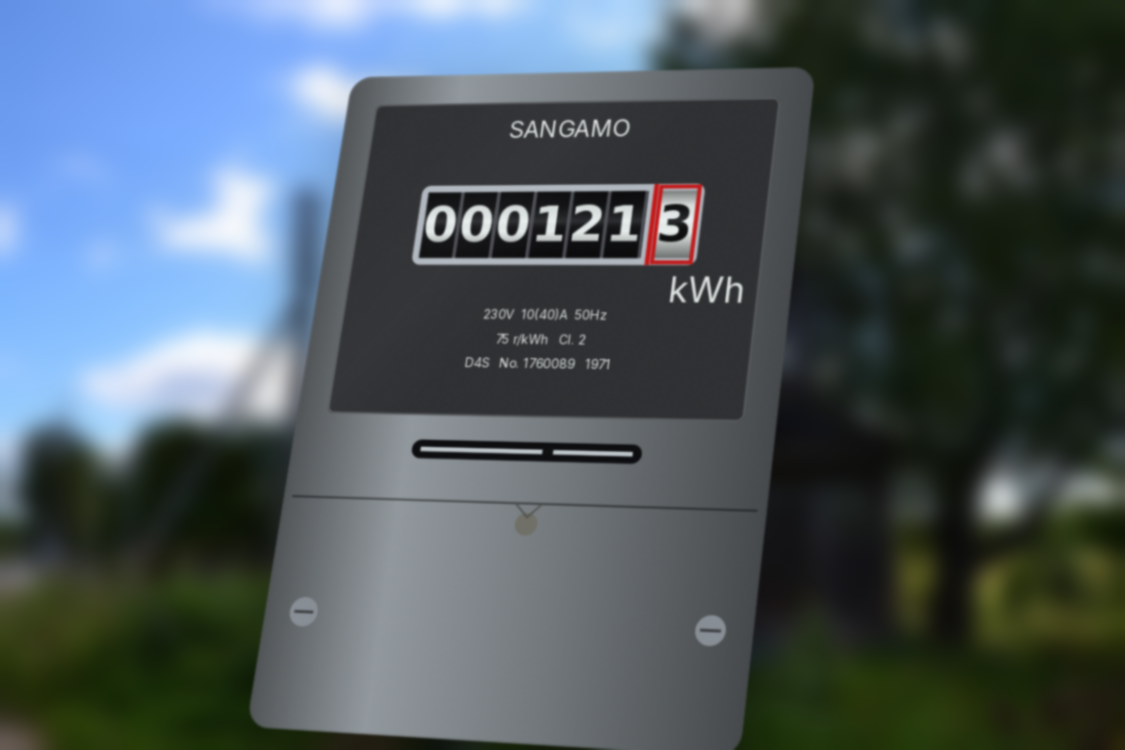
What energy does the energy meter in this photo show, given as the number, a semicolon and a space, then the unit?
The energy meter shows 121.3; kWh
